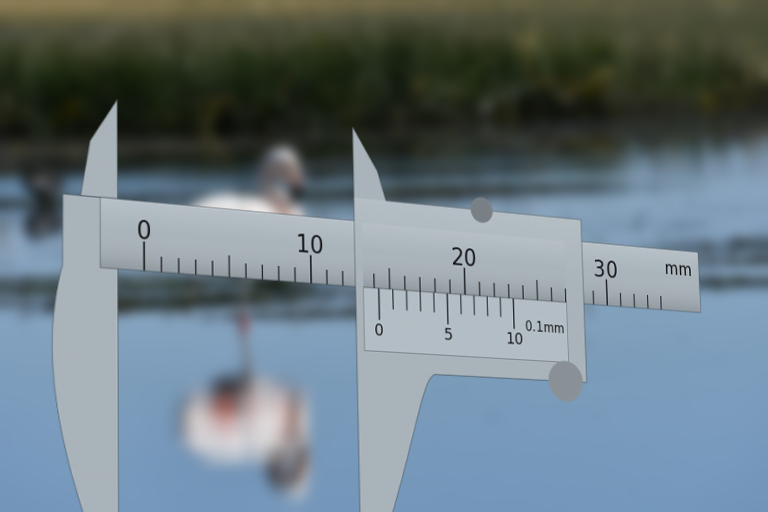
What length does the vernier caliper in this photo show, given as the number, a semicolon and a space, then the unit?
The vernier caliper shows 14.3; mm
